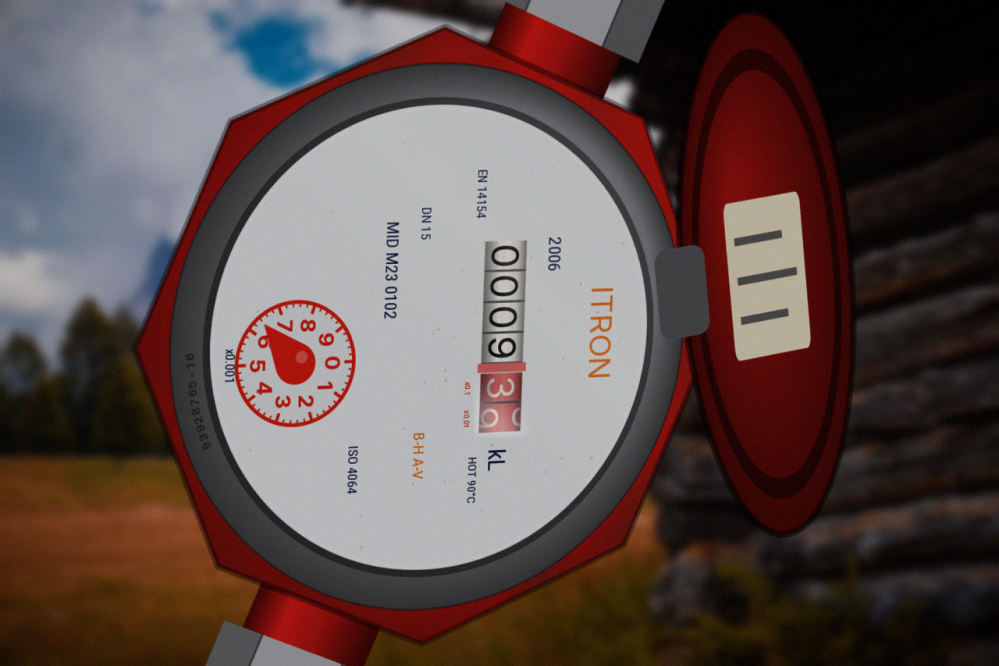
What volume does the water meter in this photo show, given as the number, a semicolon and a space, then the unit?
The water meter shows 9.386; kL
